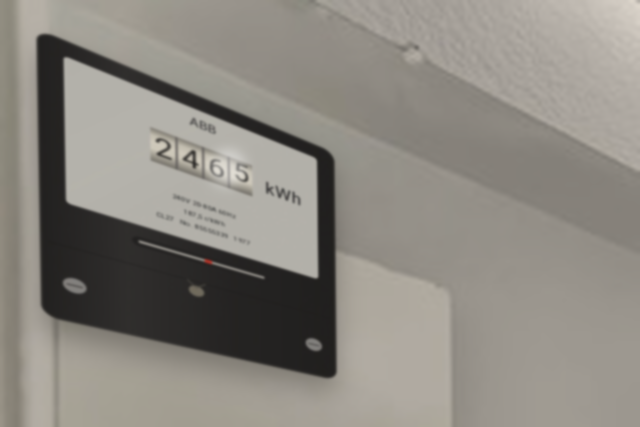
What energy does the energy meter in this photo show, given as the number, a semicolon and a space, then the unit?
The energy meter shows 2465; kWh
